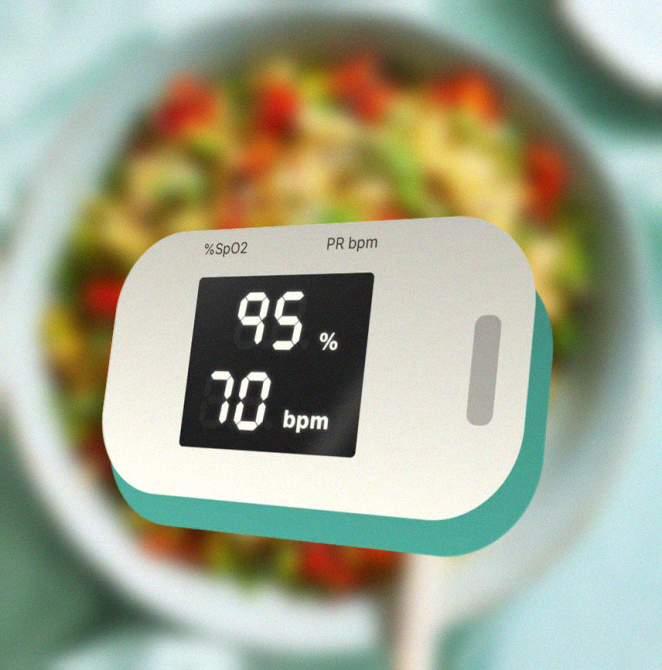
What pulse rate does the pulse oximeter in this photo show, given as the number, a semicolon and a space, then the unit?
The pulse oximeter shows 70; bpm
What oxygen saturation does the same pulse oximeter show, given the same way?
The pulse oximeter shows 95; %
